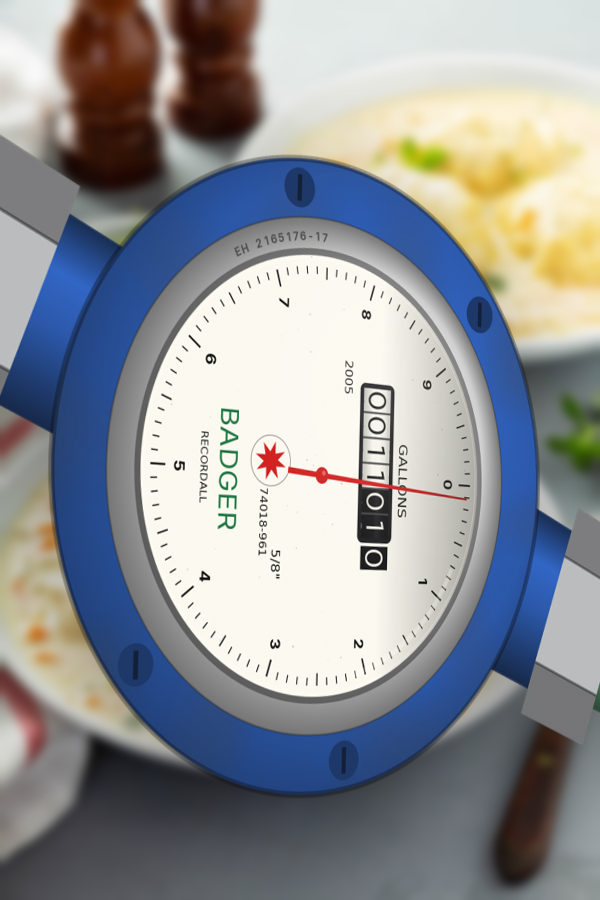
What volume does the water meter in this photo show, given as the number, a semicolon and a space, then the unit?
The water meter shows 11010.1; gal
